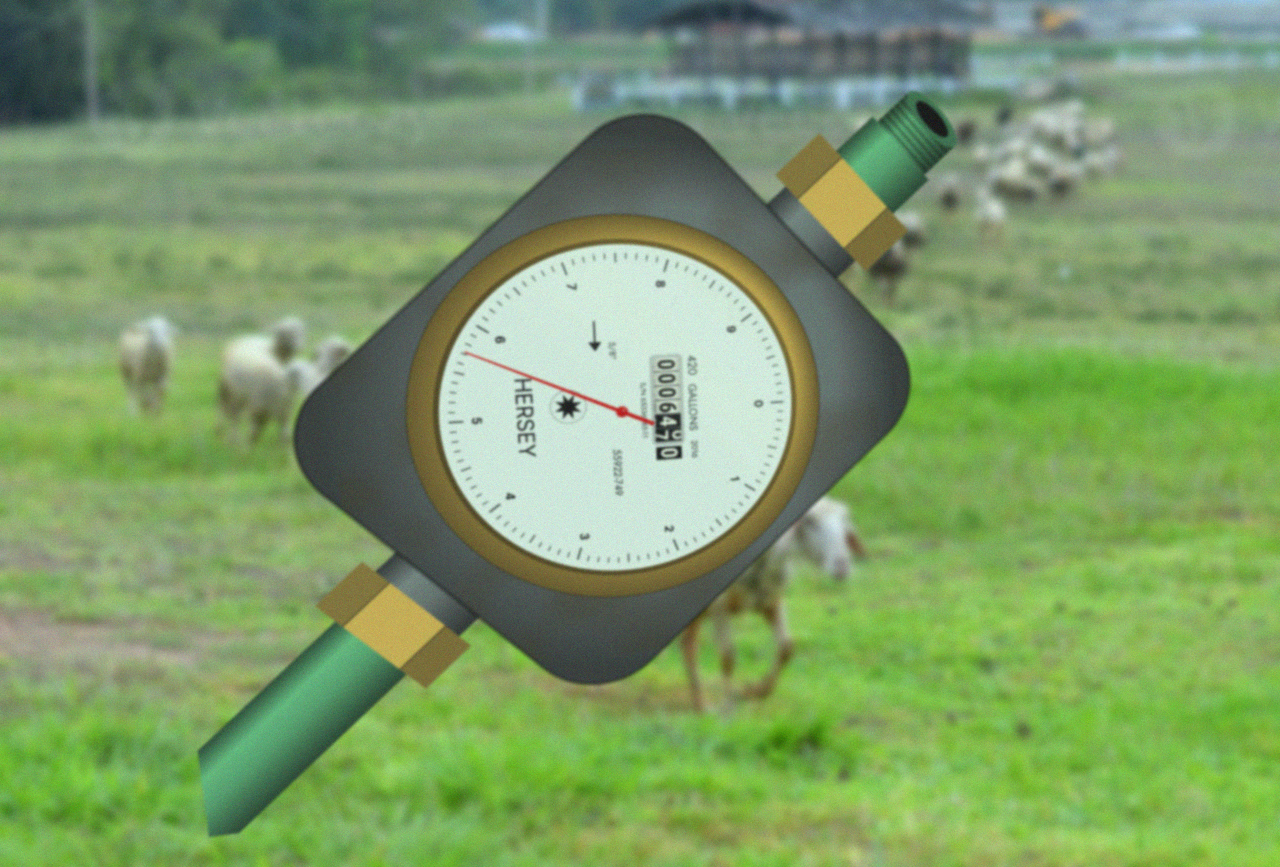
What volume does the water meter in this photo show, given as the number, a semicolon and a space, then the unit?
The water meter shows 6465.7; gal
